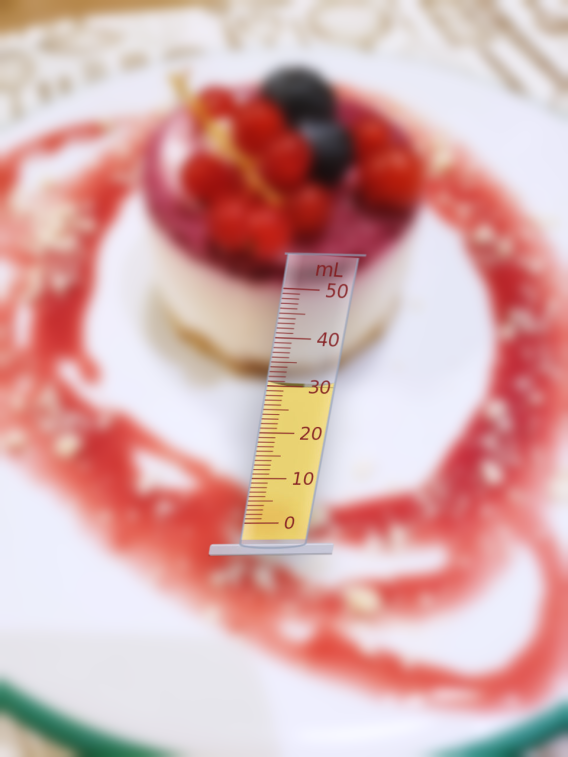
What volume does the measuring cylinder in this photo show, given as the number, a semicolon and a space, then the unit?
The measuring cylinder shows 30; mL
